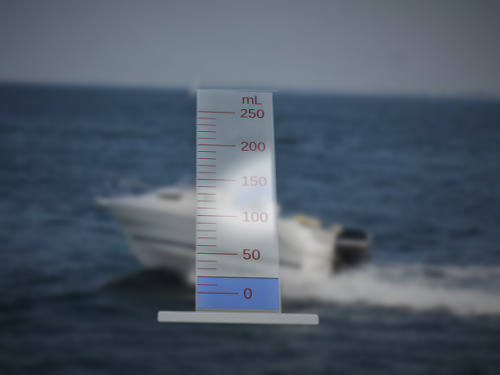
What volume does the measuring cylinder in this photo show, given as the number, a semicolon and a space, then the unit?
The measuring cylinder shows 20; mL
